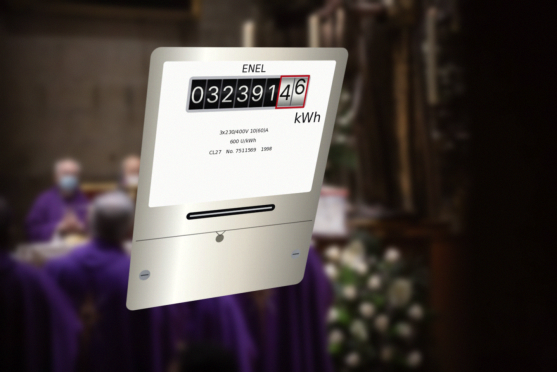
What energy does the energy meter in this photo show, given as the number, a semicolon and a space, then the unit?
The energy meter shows 32391.46; kWh
